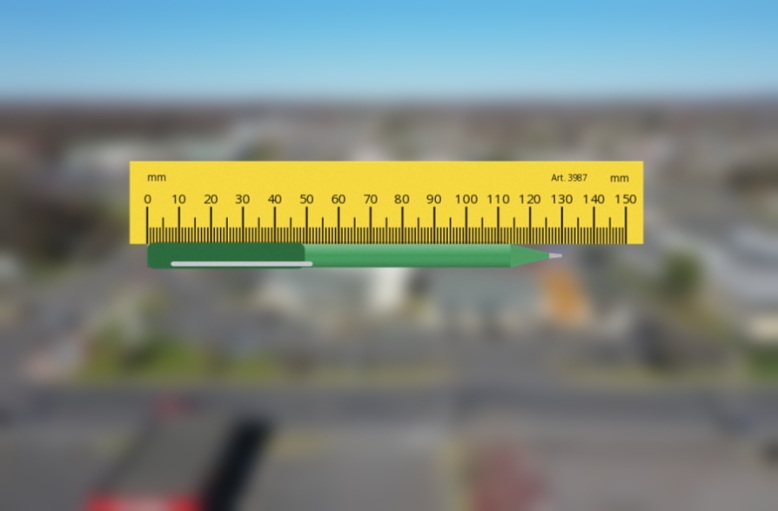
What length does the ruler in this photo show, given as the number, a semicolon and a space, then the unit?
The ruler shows 130; mm
